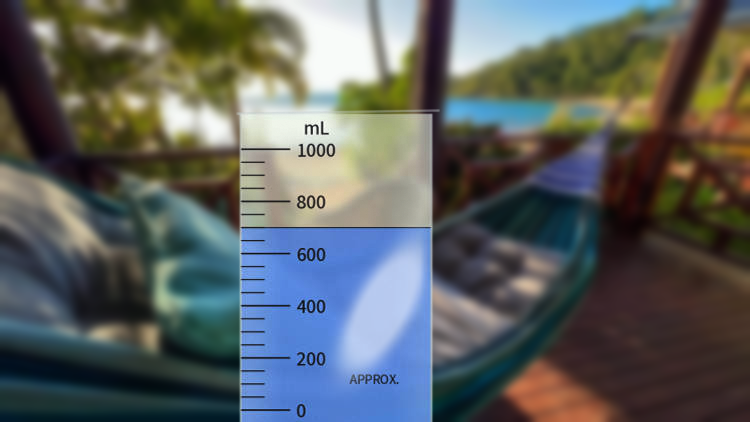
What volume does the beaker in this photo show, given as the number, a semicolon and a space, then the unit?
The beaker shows 700; mL
